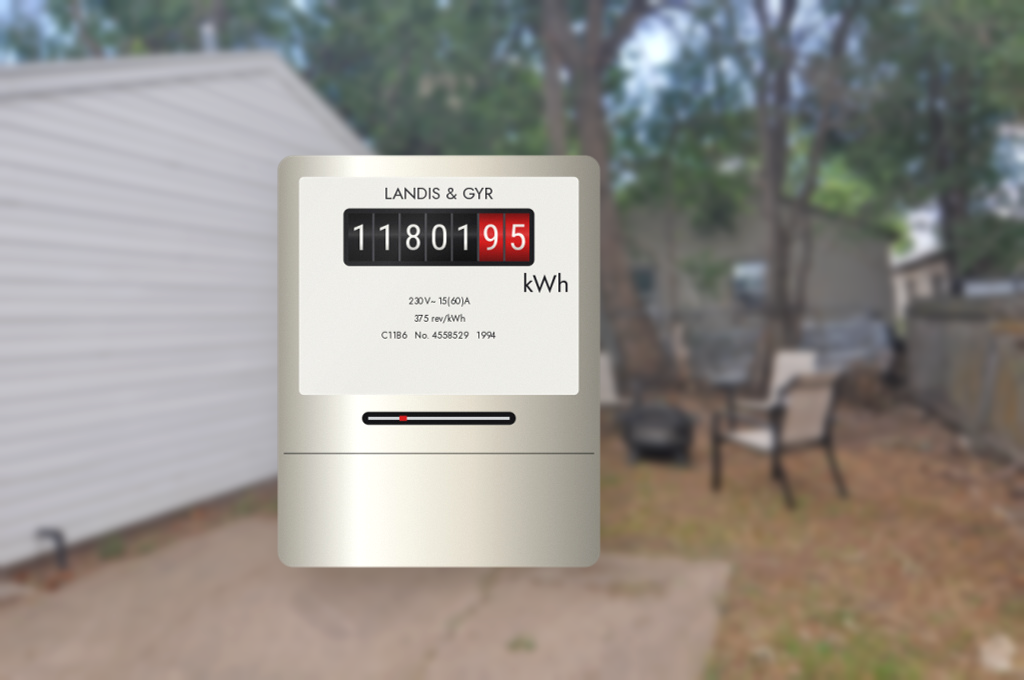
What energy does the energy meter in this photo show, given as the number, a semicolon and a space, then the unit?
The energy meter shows 11801.95; kWh
